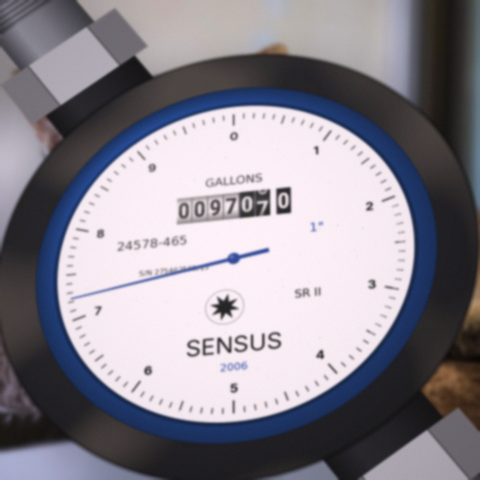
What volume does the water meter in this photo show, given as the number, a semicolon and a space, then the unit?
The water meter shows 97067.2; gal
